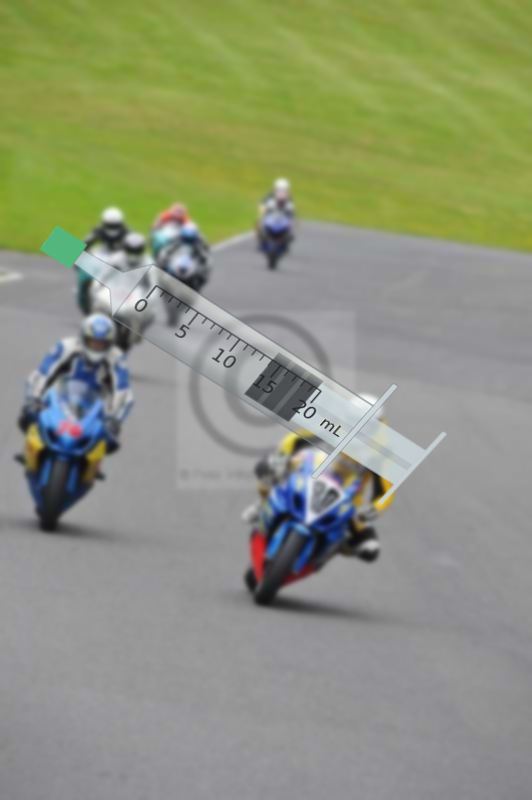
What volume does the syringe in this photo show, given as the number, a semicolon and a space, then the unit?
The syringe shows 14; mL
